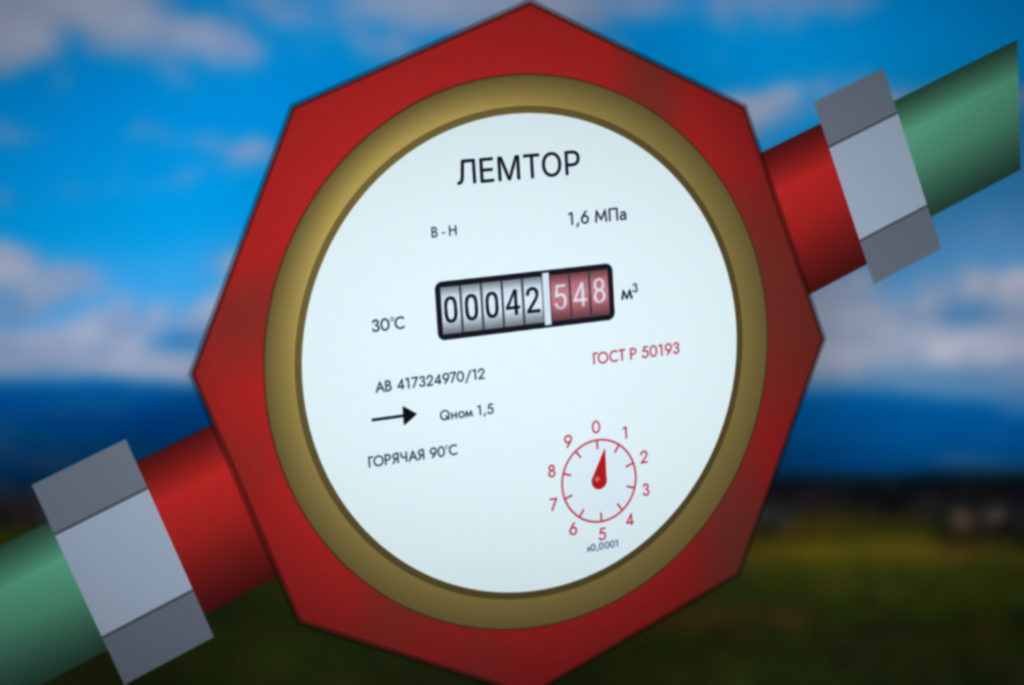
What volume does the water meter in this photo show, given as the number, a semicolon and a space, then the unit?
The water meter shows 42.5480; m³
